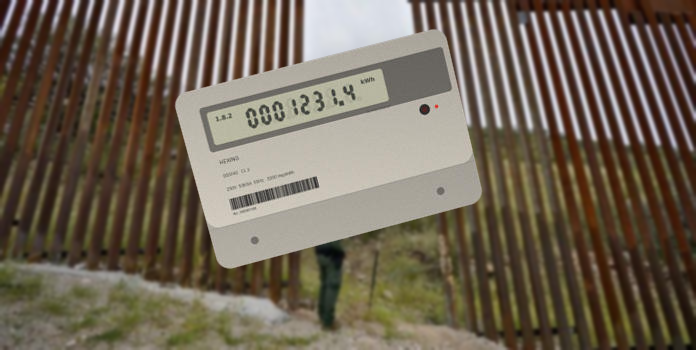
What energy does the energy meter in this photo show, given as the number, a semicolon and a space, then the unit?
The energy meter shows 1231.4; kWh
